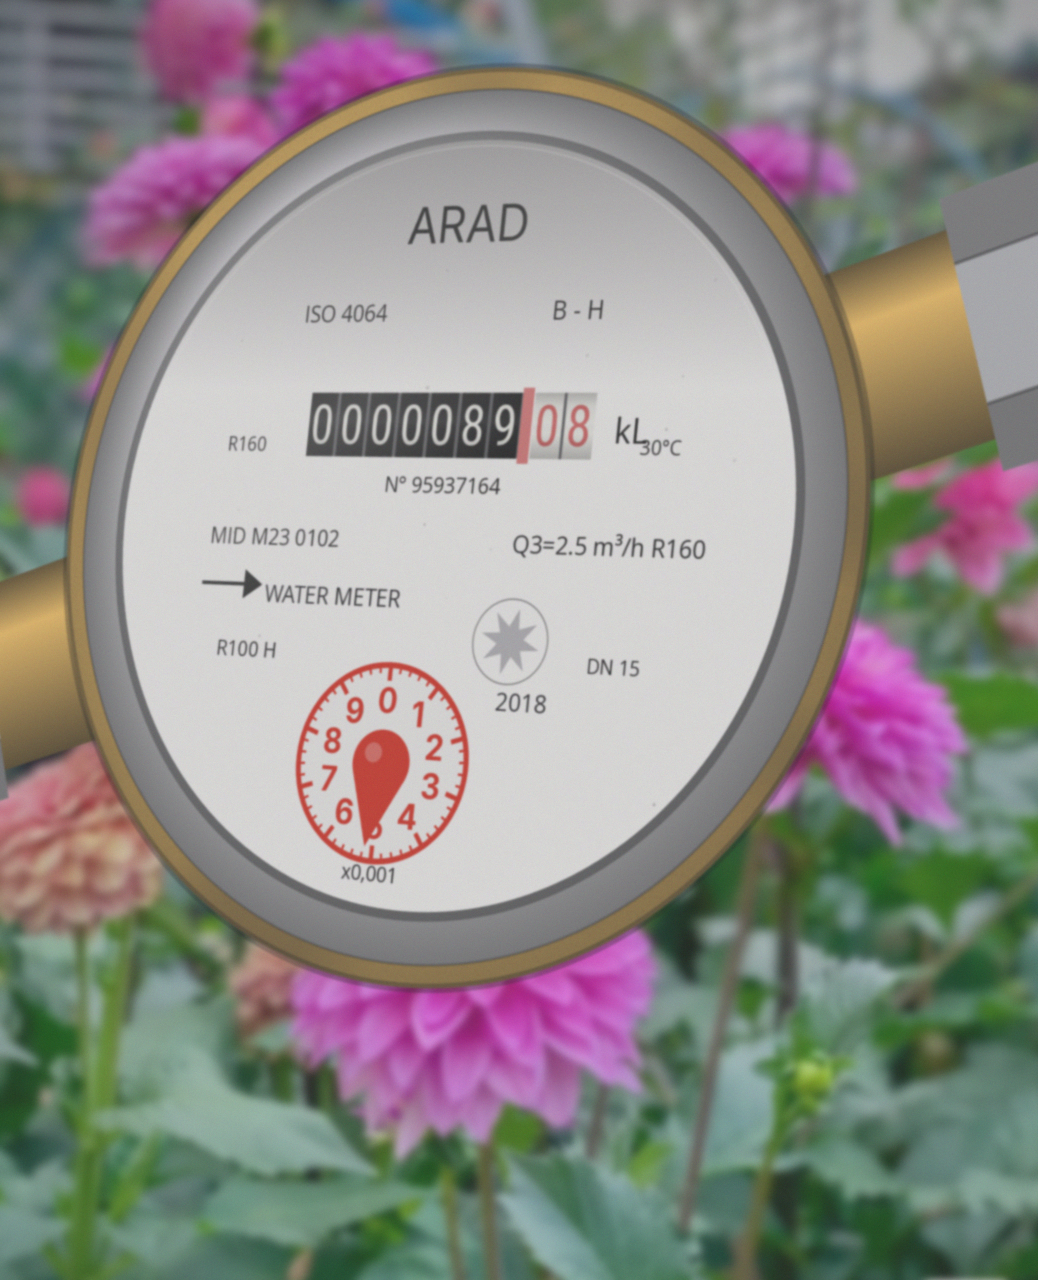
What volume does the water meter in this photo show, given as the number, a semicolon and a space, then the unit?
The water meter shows 89.085; kL
